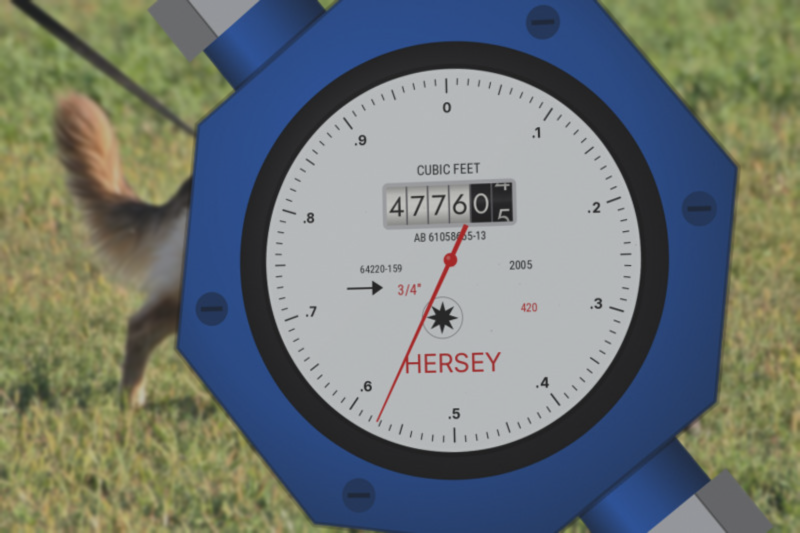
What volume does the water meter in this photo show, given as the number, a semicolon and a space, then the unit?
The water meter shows 477604.57; ft³
